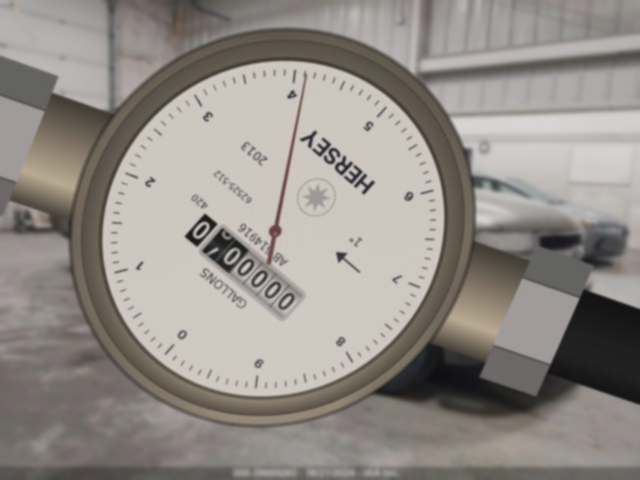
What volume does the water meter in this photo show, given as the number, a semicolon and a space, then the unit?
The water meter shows 74.1; gal
